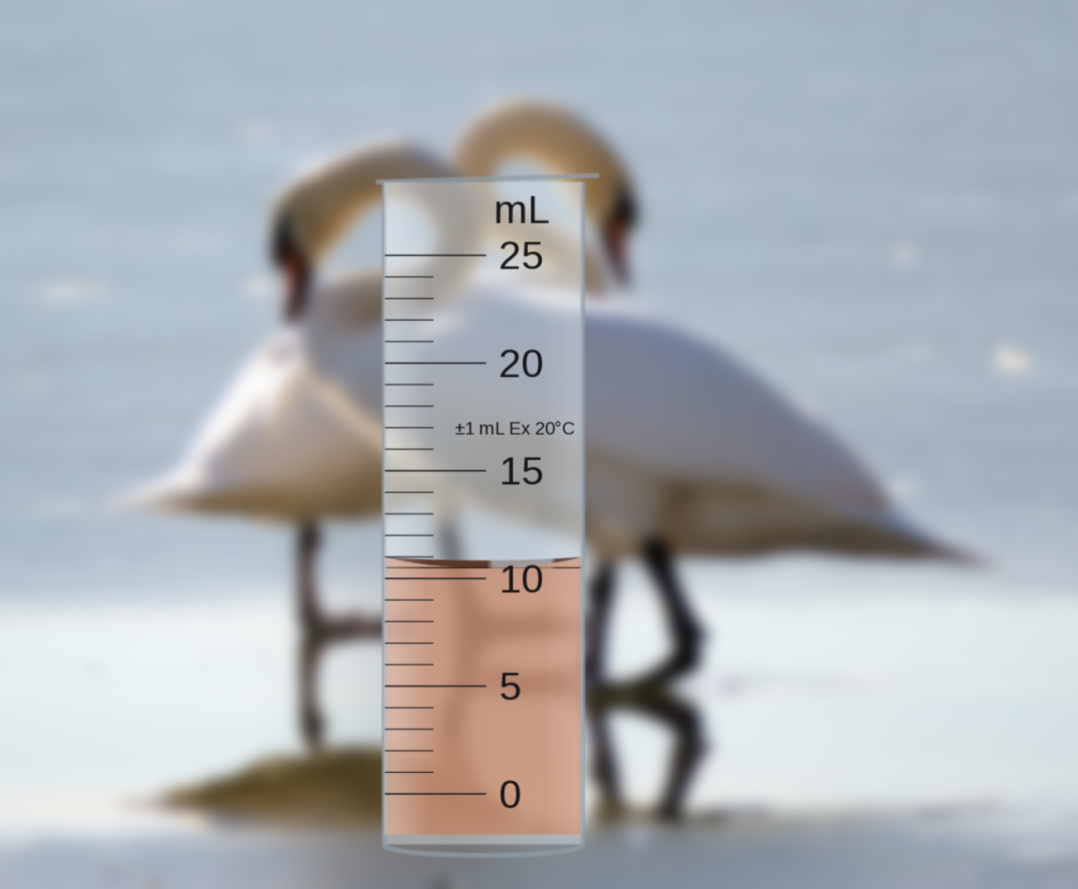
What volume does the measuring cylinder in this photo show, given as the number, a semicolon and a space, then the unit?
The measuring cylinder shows 10.5; mL
